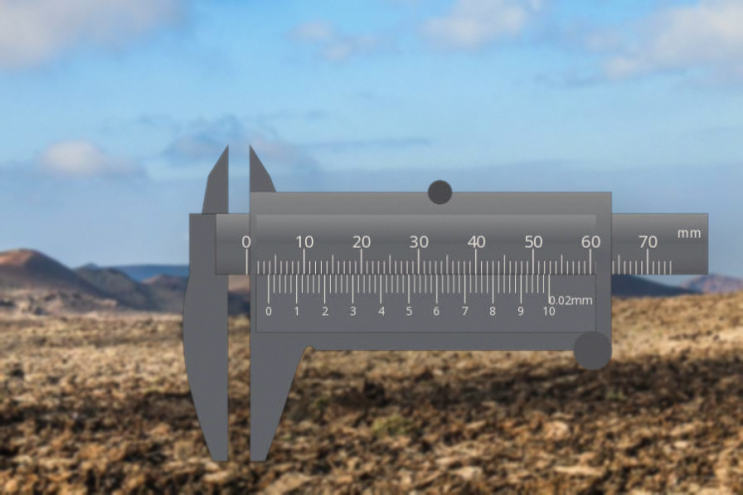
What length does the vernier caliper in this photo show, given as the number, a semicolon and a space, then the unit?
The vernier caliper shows 3.8; mm
